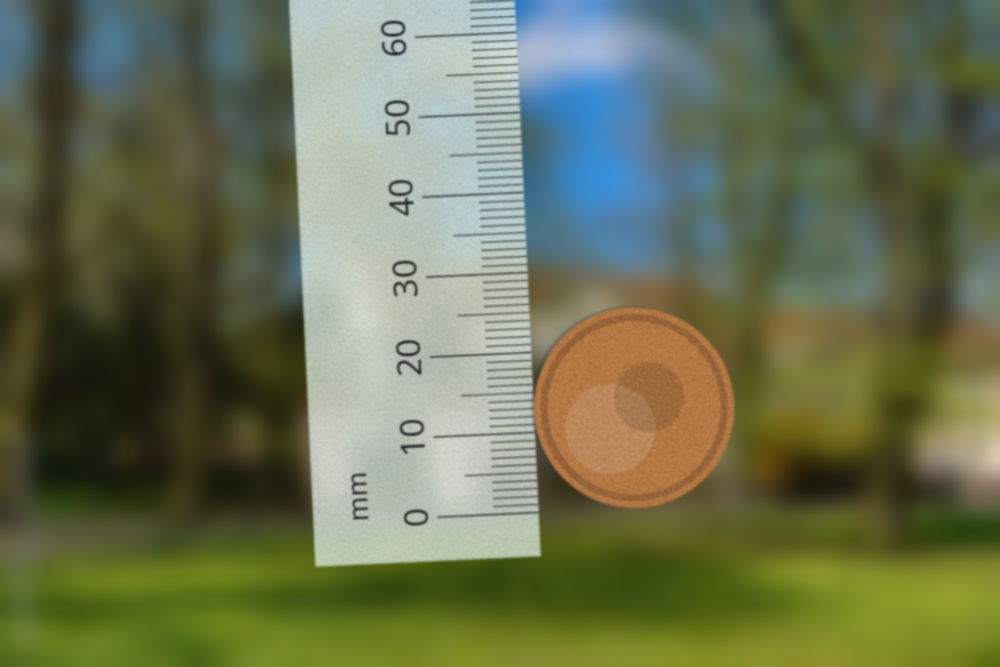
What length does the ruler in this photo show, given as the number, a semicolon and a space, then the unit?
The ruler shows 25; mm
